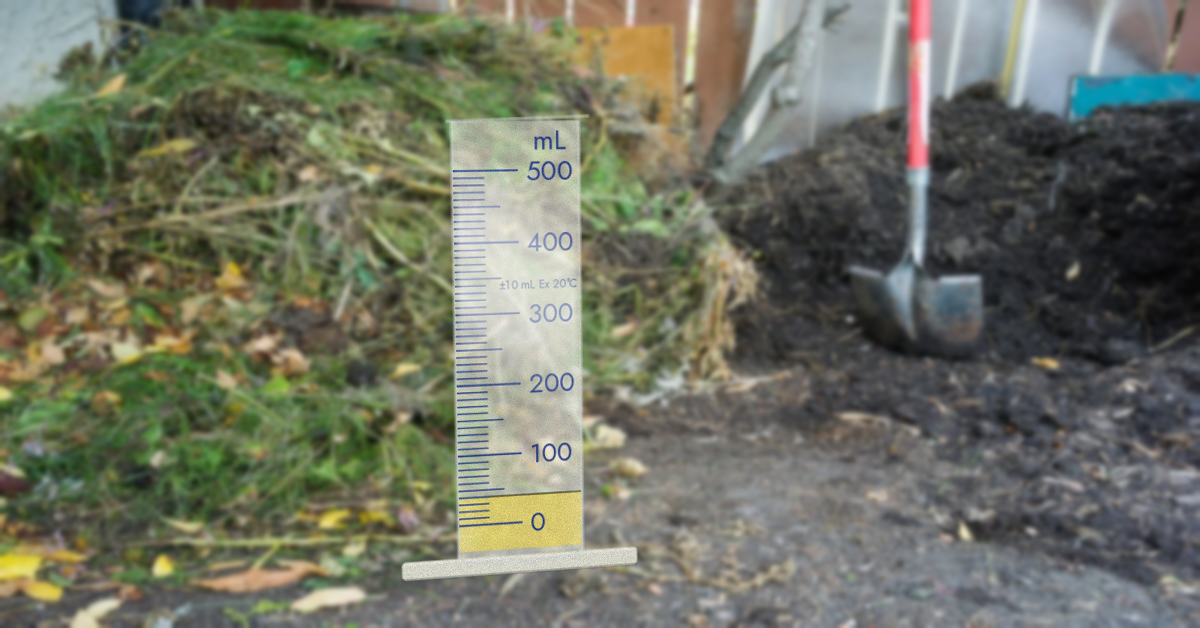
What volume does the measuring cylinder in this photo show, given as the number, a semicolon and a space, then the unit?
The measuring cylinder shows 40; mL
